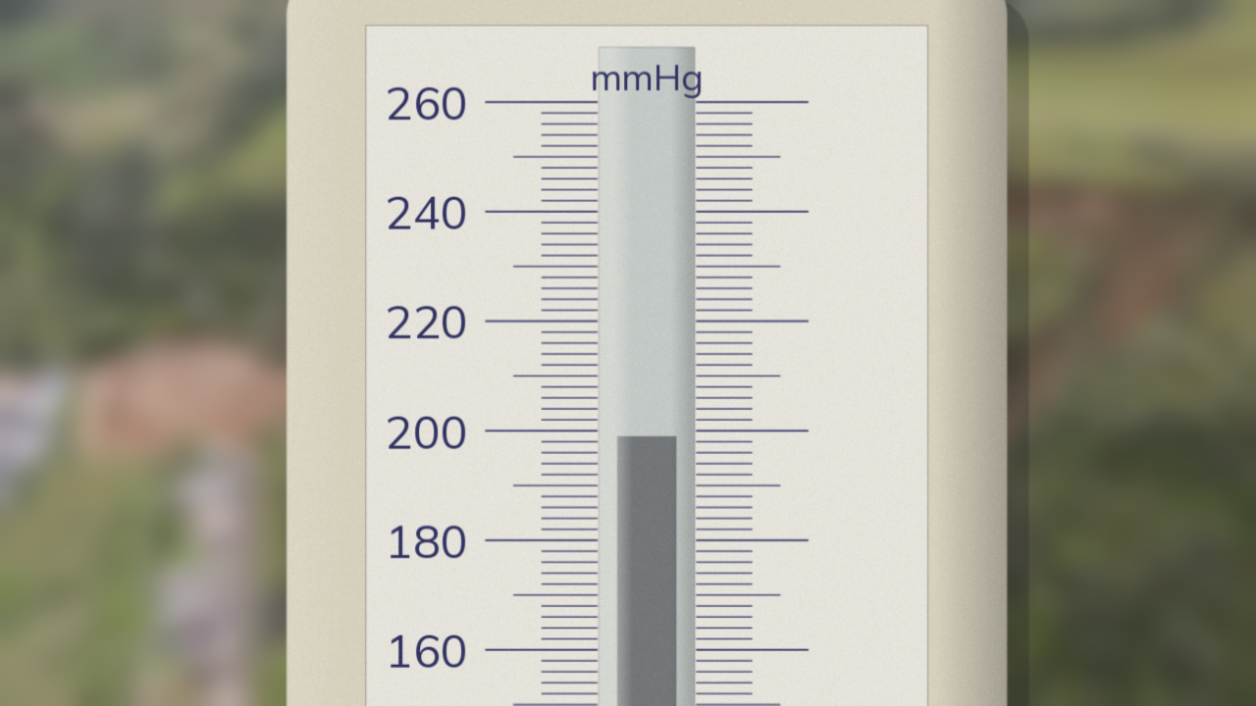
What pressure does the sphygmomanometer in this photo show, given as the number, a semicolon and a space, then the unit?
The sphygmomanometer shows 199; mmHg
